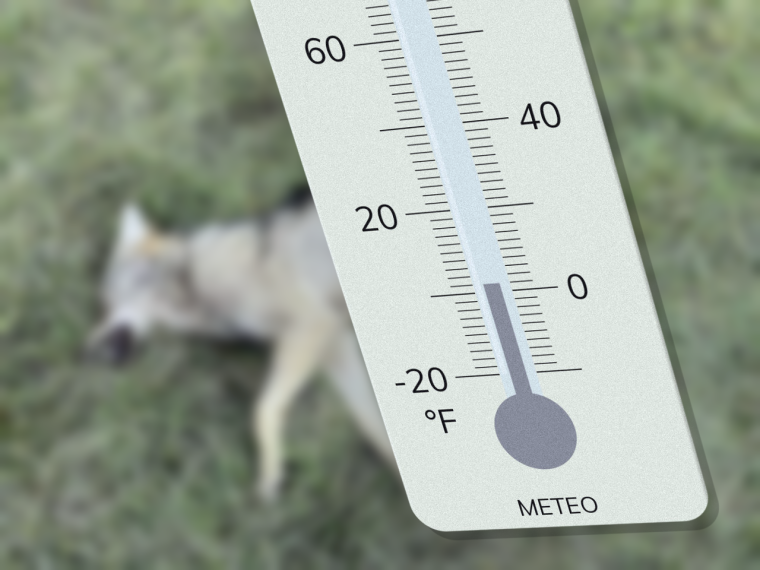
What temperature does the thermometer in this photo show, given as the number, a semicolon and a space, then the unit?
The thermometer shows 2; °F
